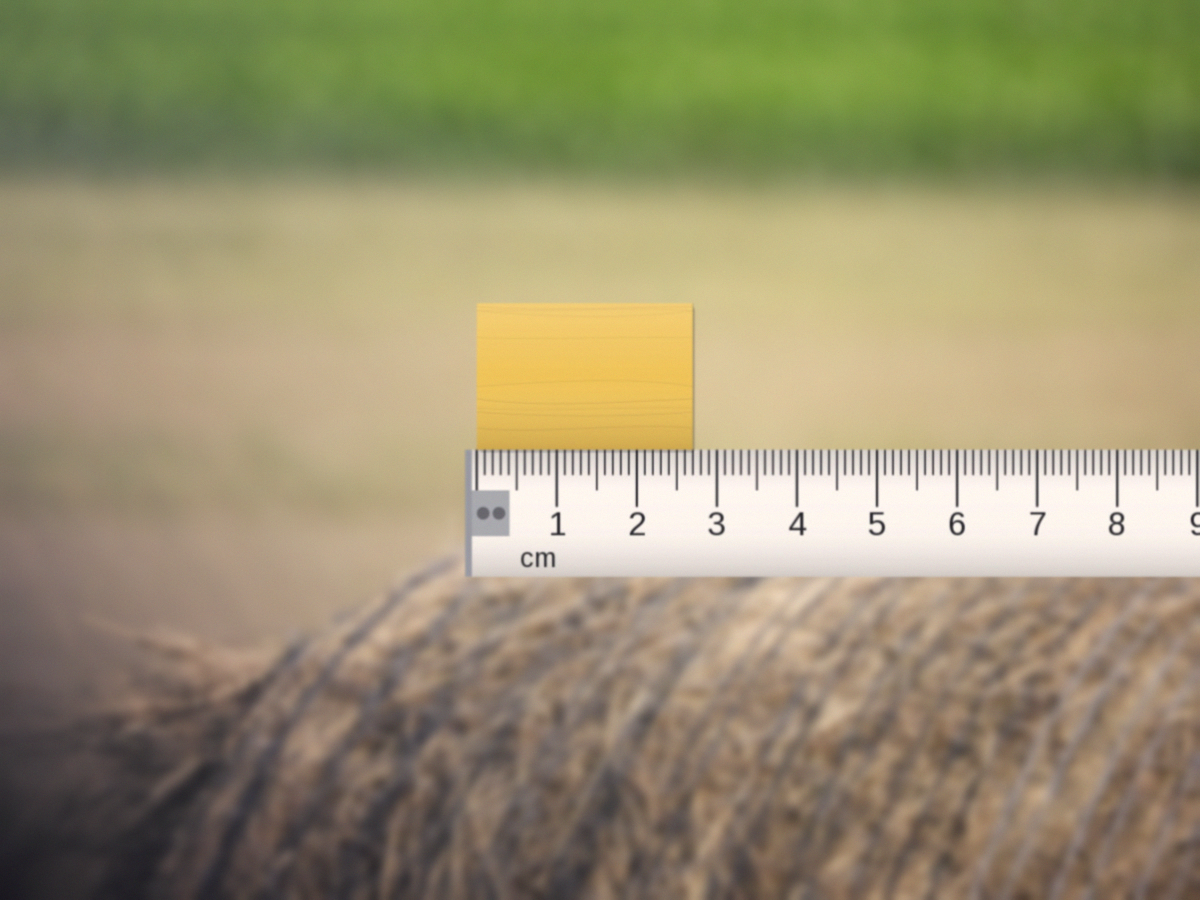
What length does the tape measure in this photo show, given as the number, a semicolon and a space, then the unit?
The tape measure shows 2.7; cm
